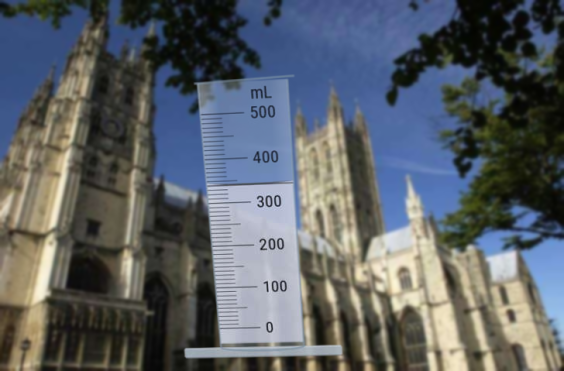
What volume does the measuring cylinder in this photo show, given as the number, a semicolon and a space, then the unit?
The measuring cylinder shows 340; mL
